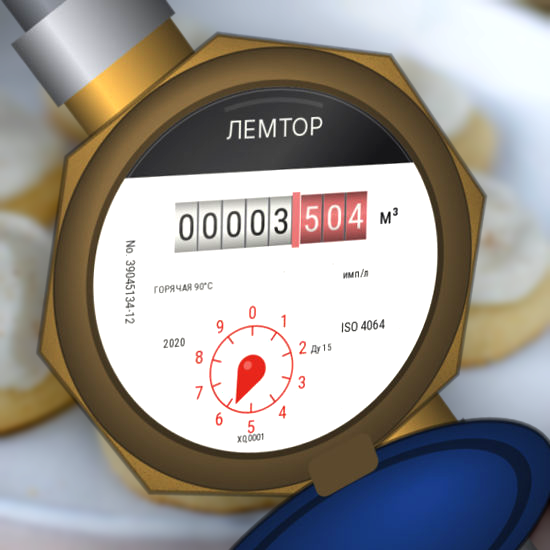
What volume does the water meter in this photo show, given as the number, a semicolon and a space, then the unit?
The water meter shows 3.5045; m³
